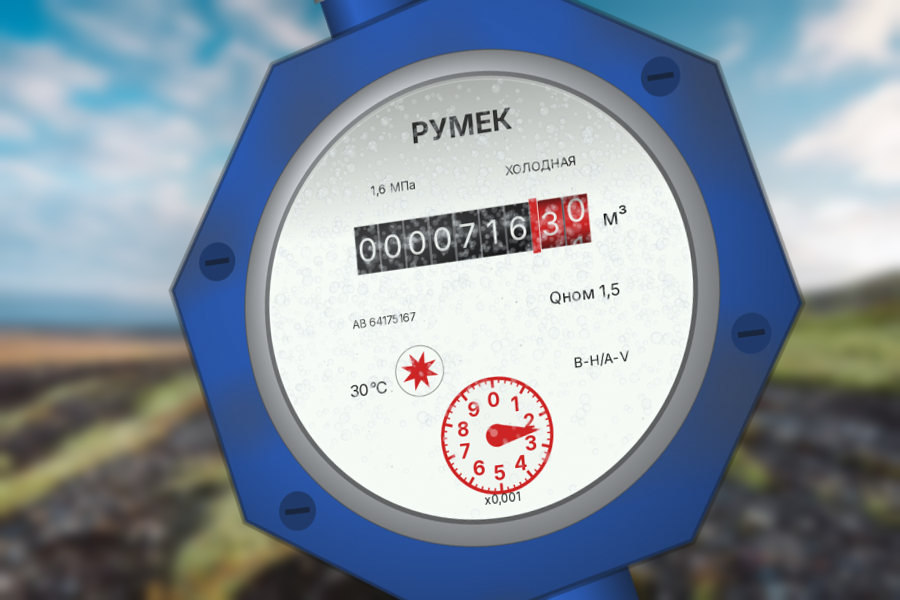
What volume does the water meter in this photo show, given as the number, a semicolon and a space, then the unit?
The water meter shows 716.302; m³
